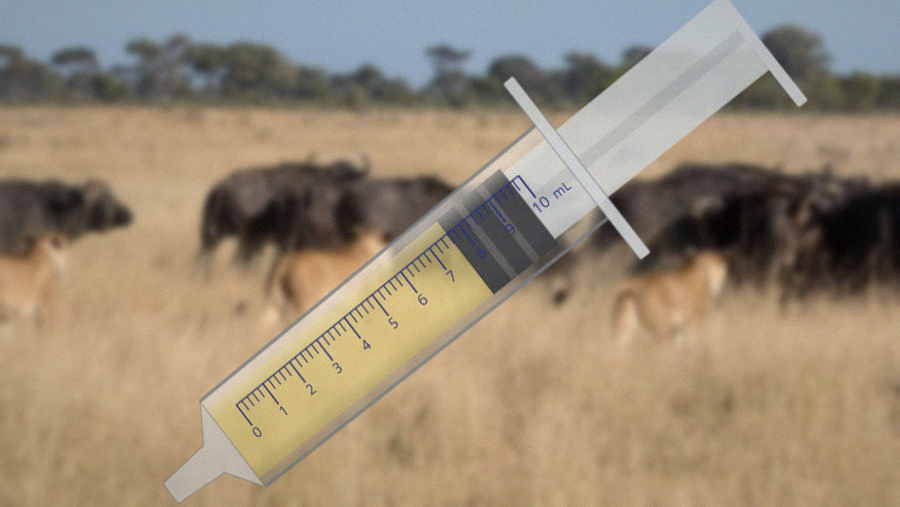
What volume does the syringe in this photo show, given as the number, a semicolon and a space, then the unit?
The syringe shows 7.6; mL
